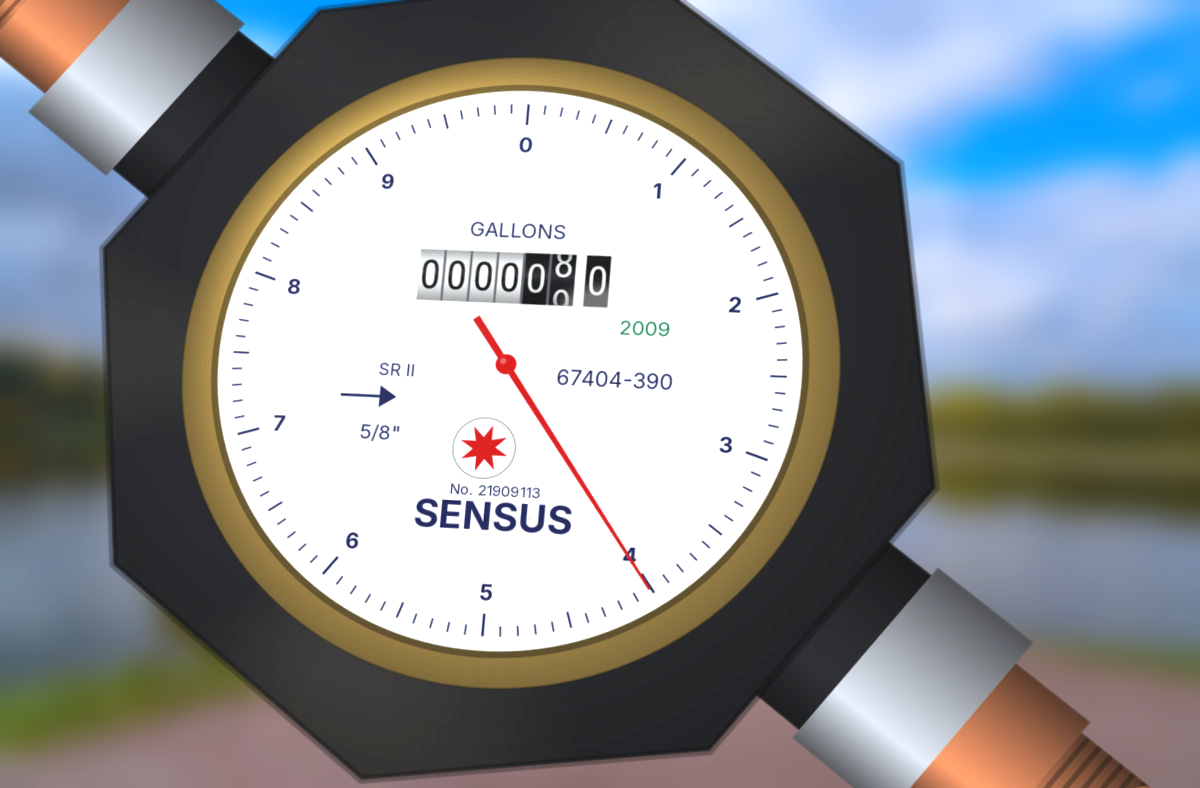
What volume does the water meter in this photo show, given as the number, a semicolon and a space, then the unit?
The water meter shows 84.0; gal
